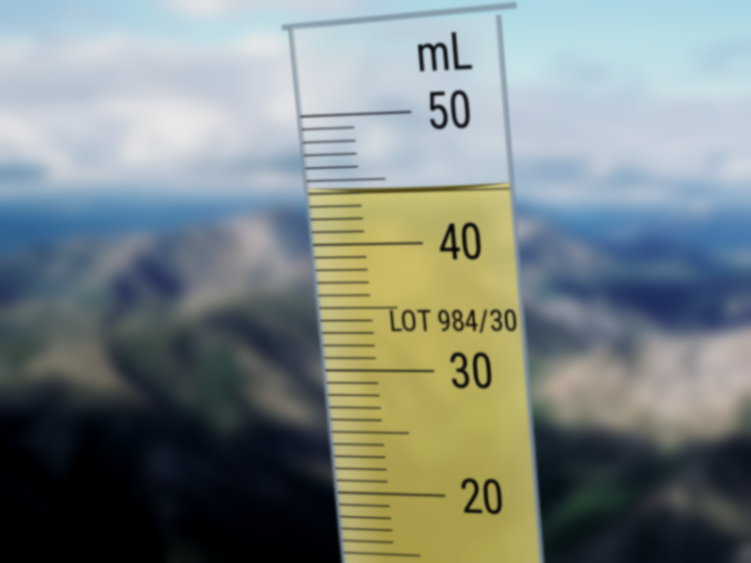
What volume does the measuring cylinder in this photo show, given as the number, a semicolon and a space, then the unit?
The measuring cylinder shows 44; mL
